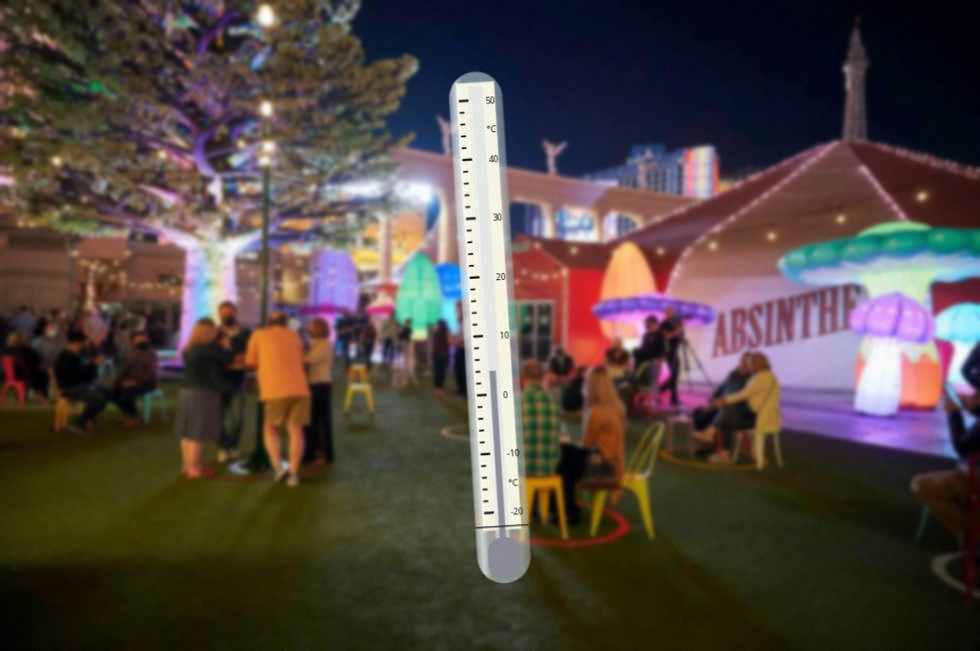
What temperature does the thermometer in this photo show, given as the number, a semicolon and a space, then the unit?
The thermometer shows 4; °C
